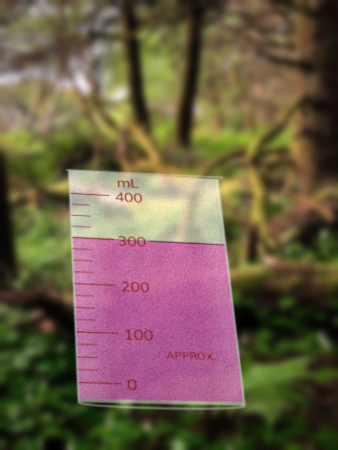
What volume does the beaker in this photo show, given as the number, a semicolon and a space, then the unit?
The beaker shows 300; mL
